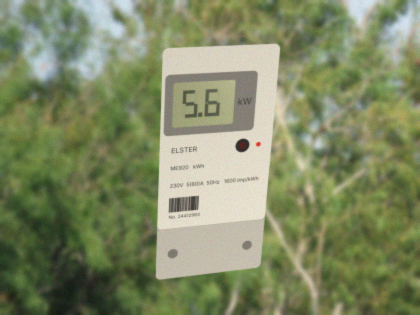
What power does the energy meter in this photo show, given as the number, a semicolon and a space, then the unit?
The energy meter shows 5.6; kW
